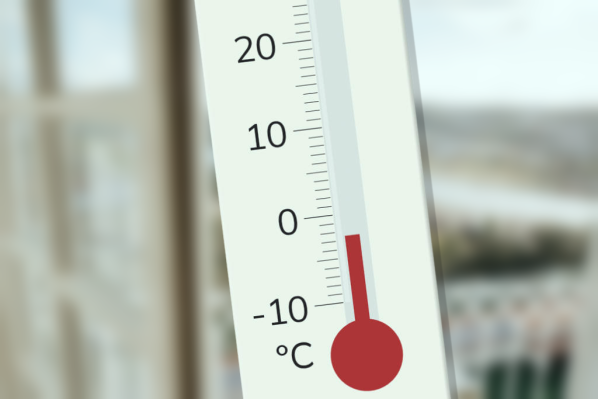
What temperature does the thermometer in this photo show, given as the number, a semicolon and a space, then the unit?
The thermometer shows -2.5; °C
